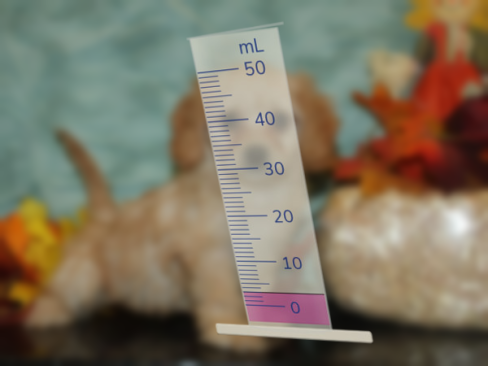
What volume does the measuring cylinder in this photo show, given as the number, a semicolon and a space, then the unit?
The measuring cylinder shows 3; mL
